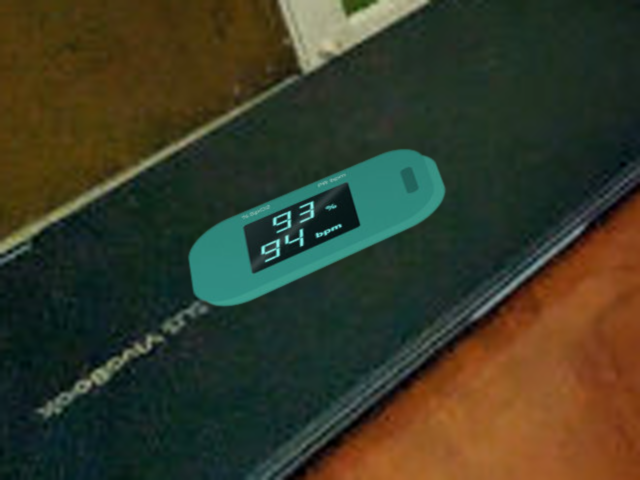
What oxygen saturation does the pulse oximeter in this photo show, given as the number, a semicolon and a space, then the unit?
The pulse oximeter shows 93; %
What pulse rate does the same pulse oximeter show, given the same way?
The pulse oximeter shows 94; bpm
